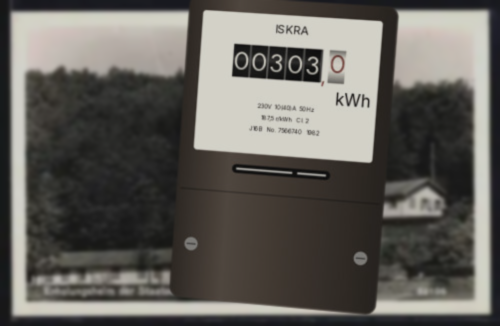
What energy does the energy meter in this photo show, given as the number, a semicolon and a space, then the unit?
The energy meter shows 303.0; kWh
